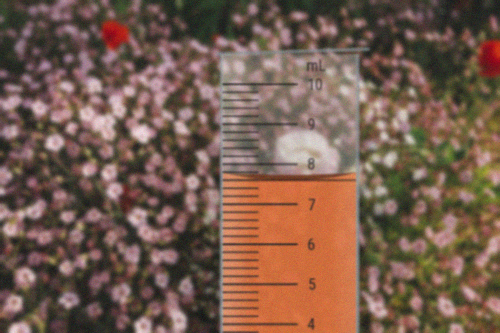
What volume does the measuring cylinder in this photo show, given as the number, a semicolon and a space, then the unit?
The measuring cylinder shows 7.6; mL
